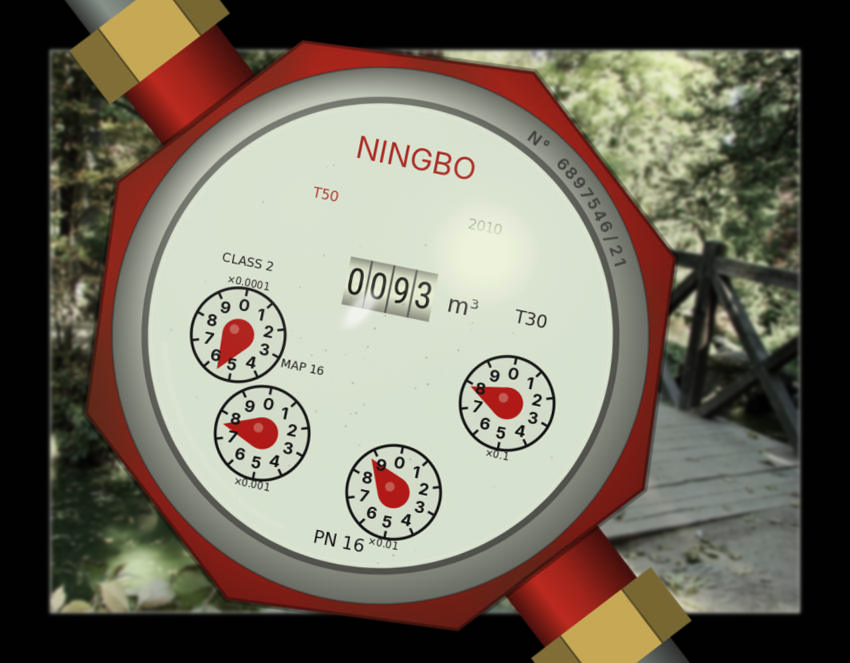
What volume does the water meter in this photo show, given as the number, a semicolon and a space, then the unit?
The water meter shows 93.7875; m³
